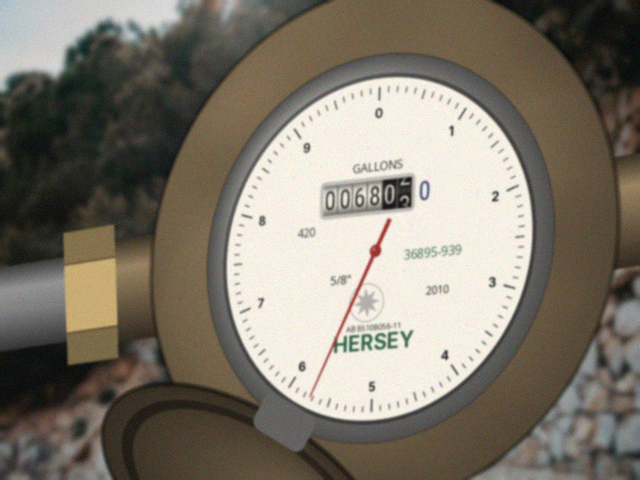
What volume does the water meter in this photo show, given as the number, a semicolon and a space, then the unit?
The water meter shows 68025.7; gal
